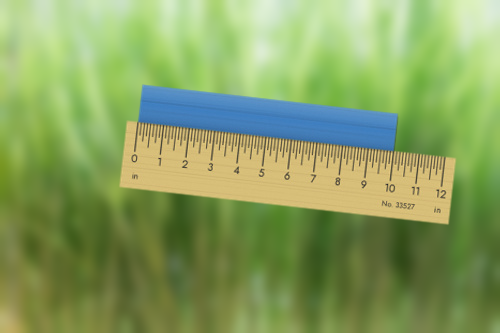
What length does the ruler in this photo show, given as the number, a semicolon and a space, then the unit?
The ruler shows 10; in
